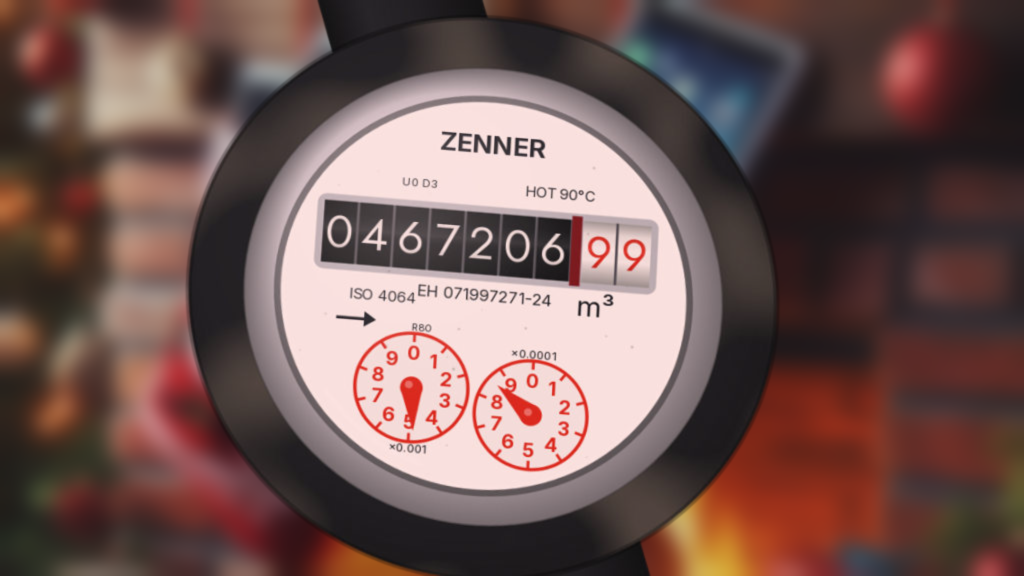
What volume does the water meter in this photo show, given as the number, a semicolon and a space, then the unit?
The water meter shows 467206.9948; m³
